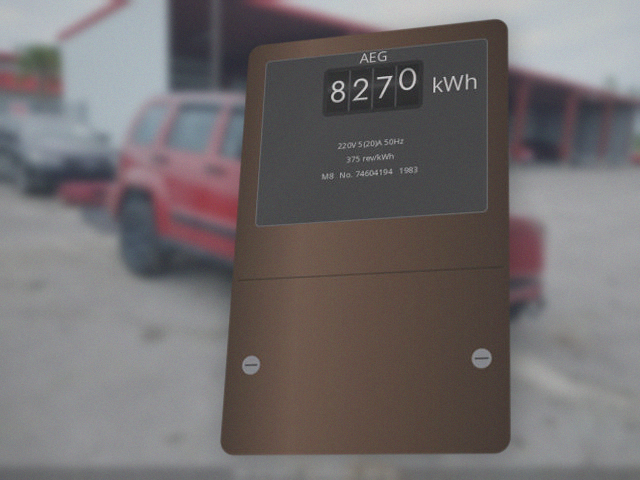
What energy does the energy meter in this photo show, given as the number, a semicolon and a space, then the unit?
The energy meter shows 8270; kWh
